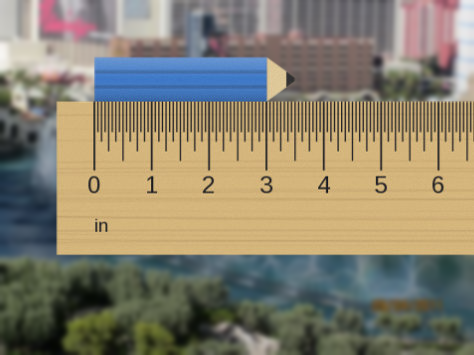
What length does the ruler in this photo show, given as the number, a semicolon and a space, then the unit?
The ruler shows 3.5; in
